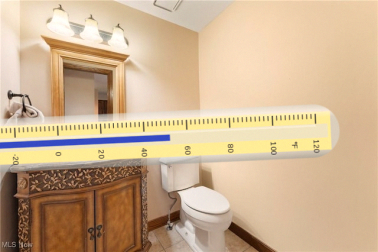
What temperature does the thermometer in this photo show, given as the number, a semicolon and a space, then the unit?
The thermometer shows 52; °F
